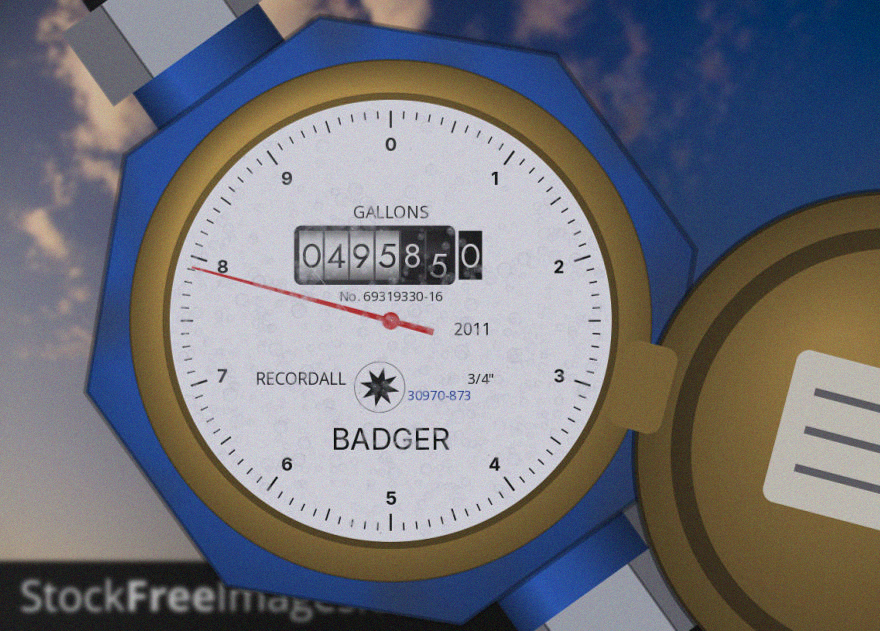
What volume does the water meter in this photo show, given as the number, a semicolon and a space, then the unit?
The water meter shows 495847.9; gal
